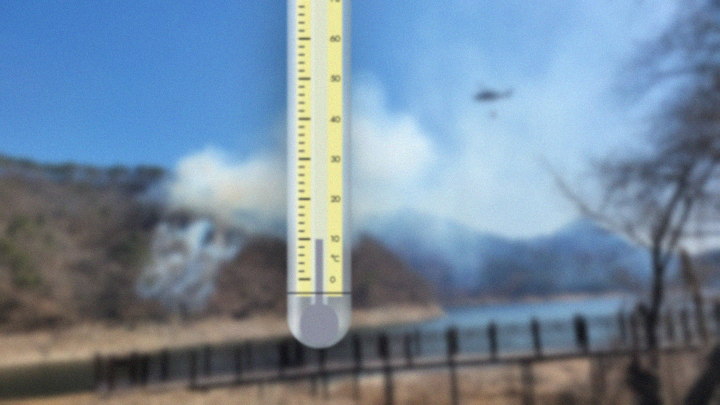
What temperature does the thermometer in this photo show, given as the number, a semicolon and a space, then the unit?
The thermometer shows 10; °C
